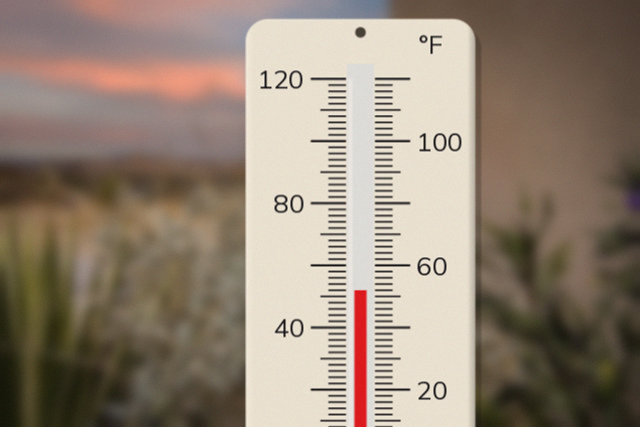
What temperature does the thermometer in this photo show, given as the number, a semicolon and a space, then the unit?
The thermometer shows 52; °F
